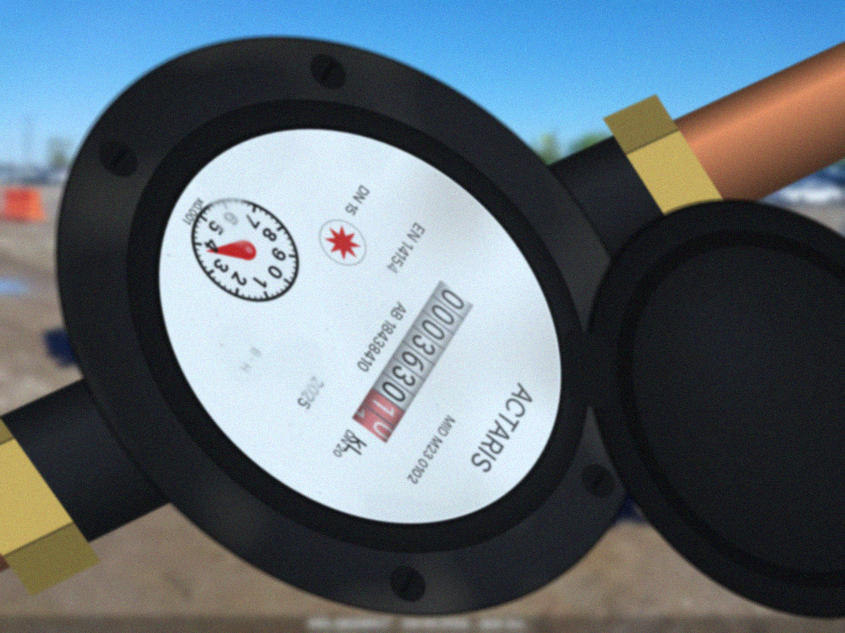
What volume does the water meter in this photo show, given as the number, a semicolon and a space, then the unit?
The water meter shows 3630.103; kL
